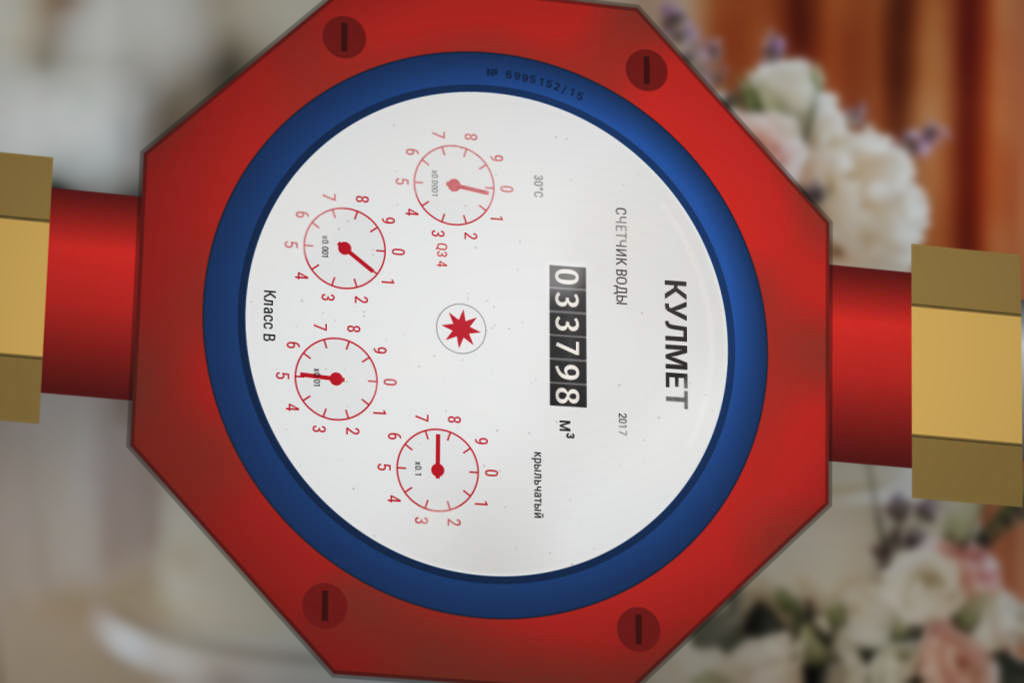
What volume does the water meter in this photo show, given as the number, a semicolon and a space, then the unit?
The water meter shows 33798.7510; m³
